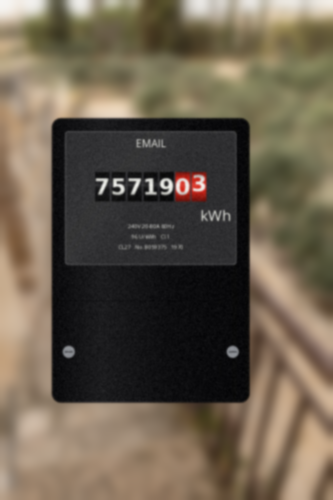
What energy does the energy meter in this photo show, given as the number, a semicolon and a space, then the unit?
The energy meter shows 75719.03; kWh
